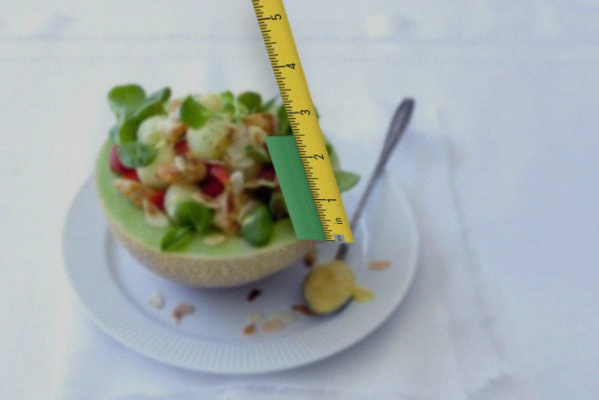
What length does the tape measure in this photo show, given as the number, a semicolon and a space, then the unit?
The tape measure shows 2.5; in
